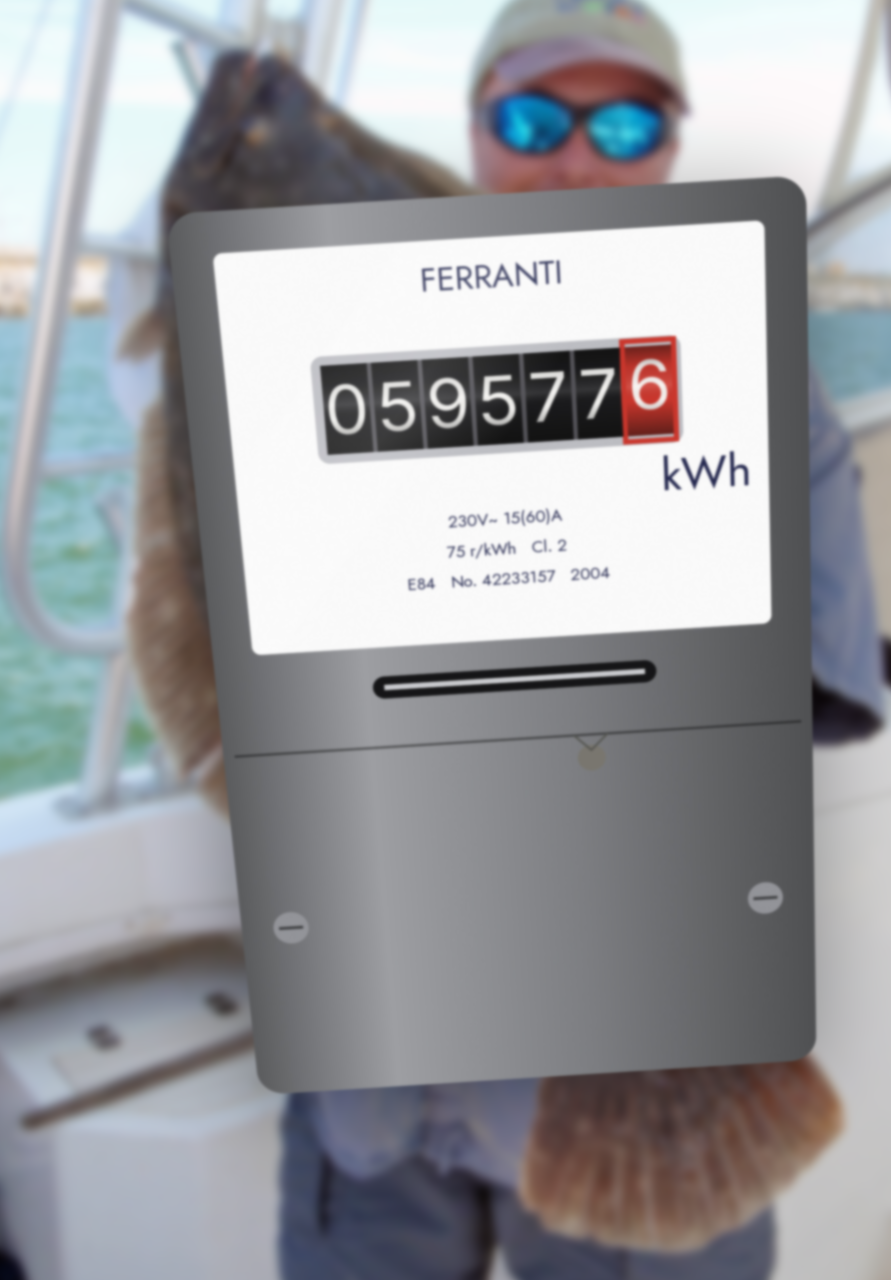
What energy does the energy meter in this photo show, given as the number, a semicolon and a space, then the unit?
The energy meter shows 59577.6; kWh
